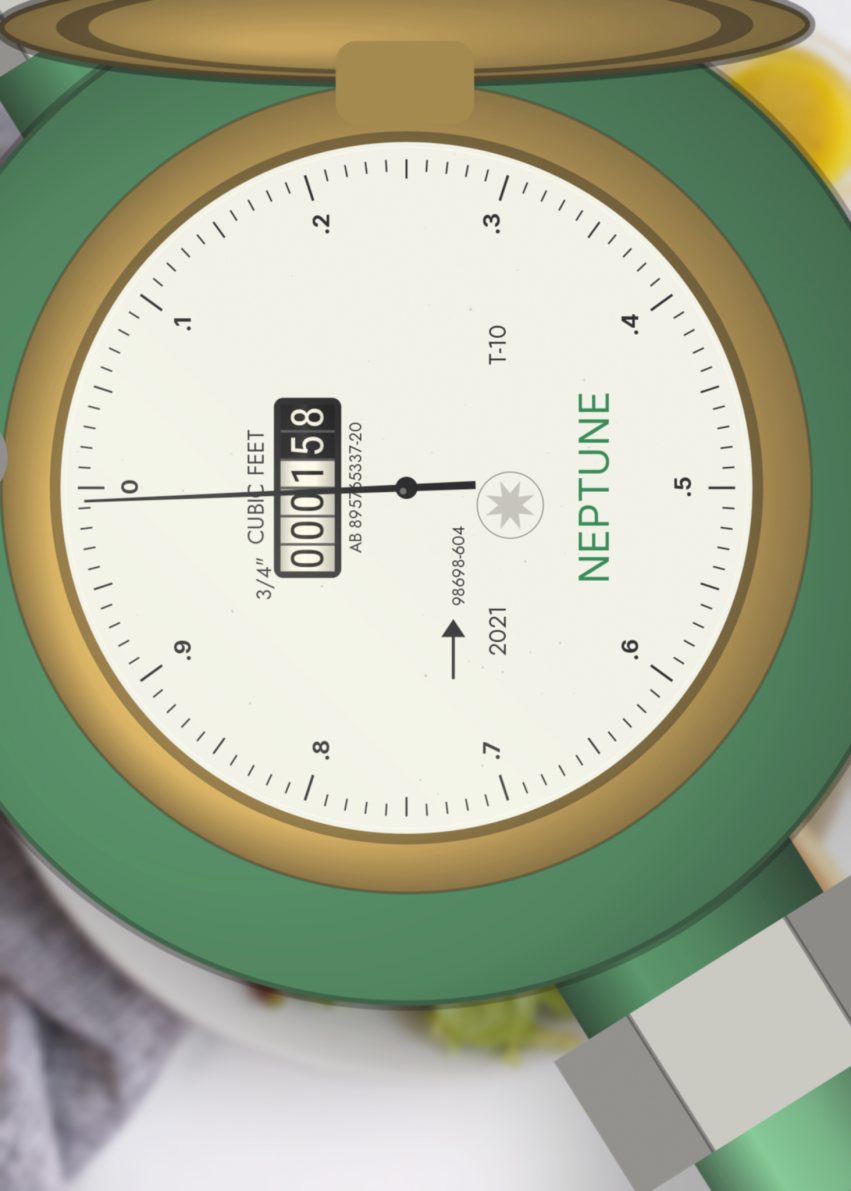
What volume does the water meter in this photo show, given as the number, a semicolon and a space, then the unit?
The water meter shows 157.99; ft³
